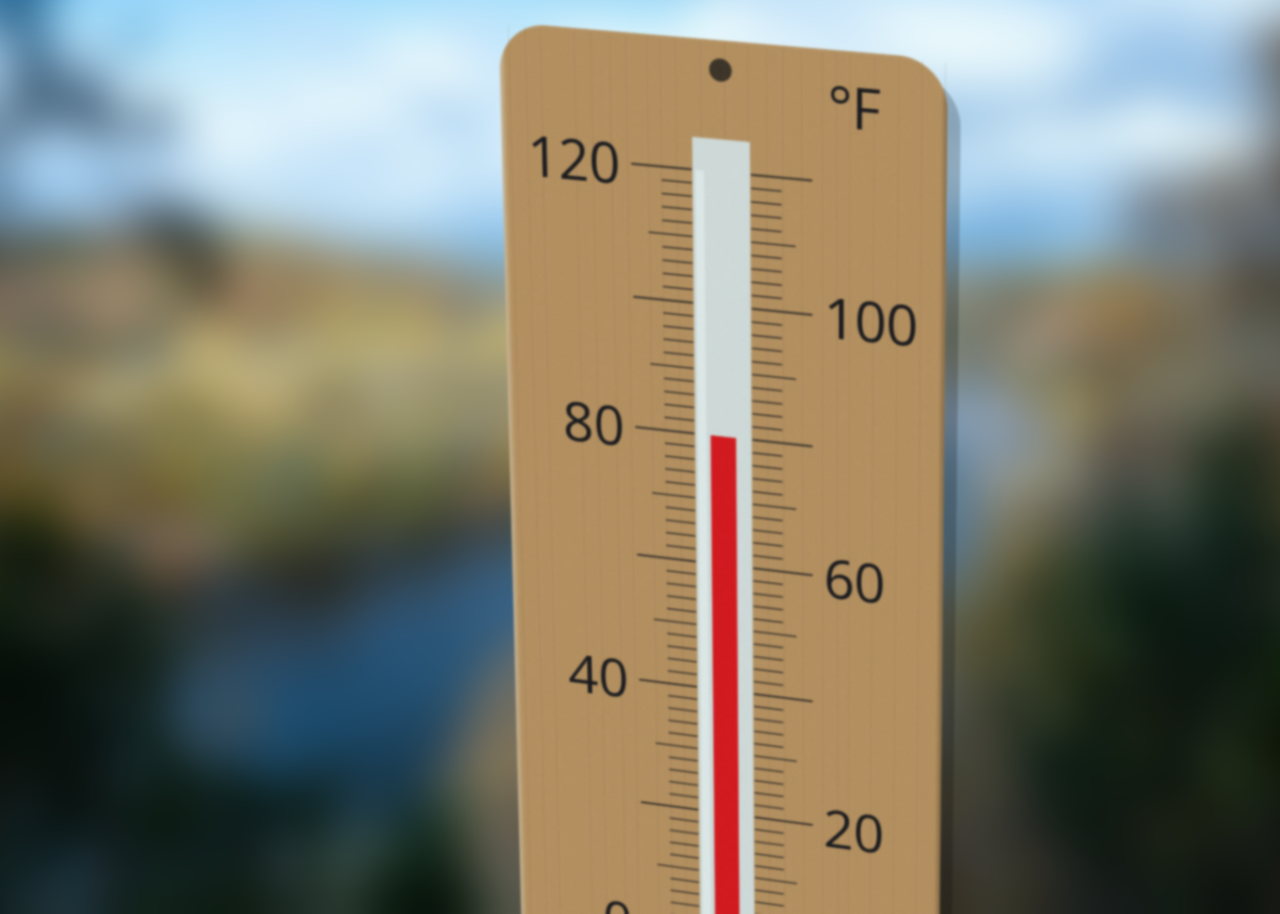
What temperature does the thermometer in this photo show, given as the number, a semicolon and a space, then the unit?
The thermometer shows 80; °F
